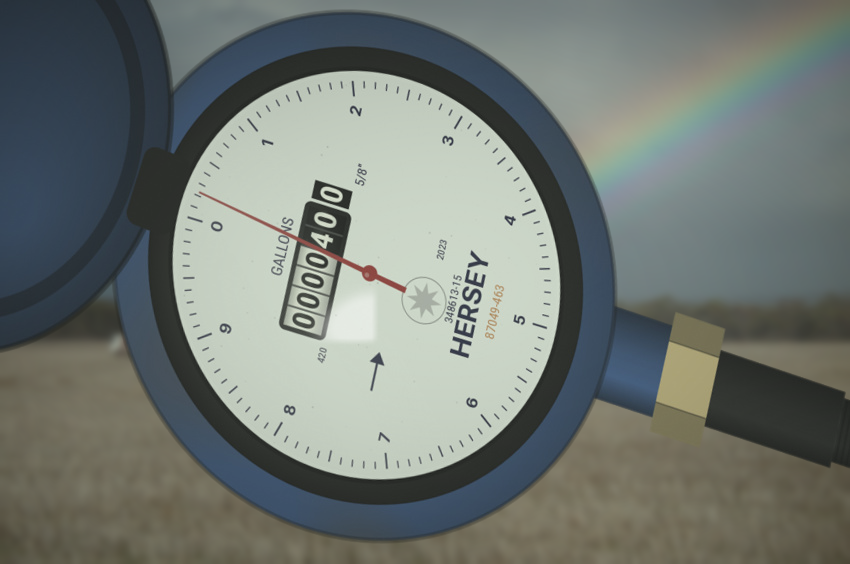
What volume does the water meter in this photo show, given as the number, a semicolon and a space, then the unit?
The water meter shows 400.2; gal
